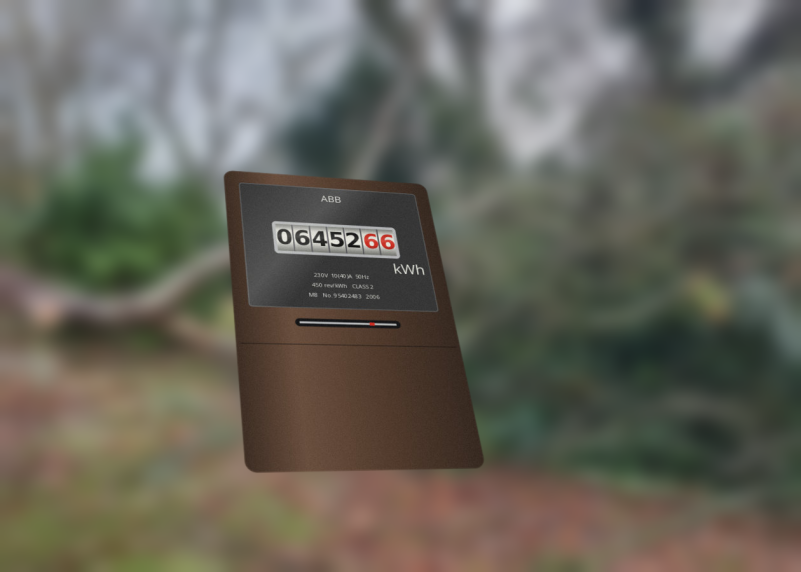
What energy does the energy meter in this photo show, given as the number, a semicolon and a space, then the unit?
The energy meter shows 6452.66; kWh
